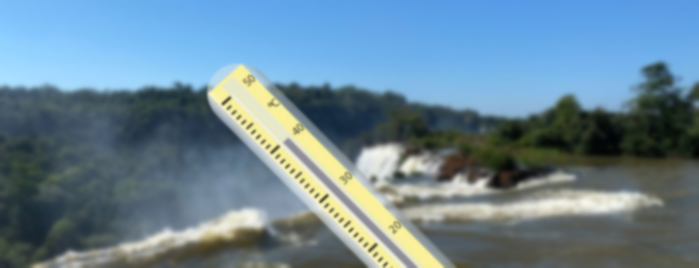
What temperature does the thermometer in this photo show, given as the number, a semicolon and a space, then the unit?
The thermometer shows 40; °C
